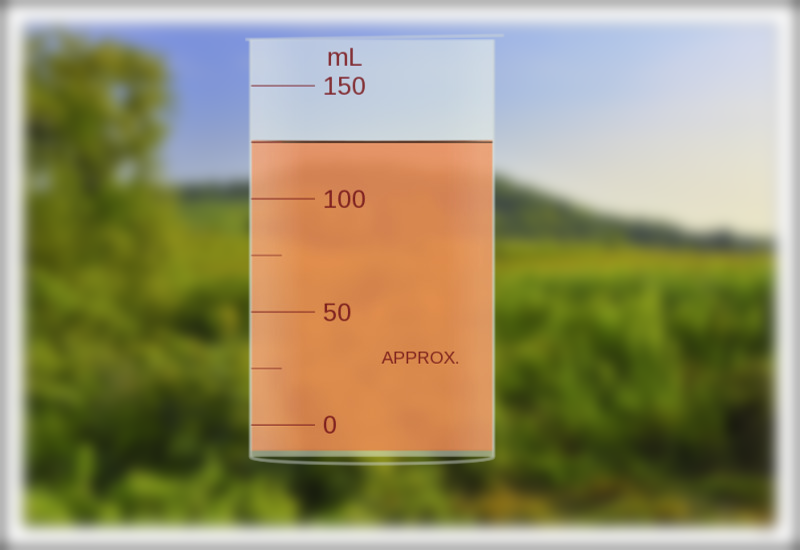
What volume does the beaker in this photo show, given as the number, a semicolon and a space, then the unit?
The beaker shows 125; mL
